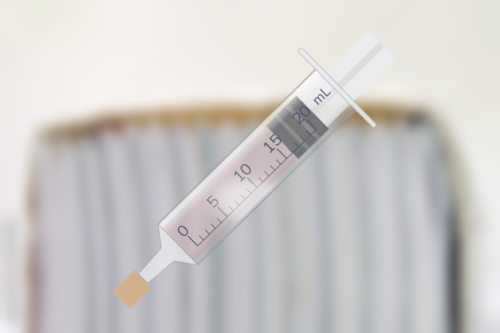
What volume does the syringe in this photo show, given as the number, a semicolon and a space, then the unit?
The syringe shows 16; mL
